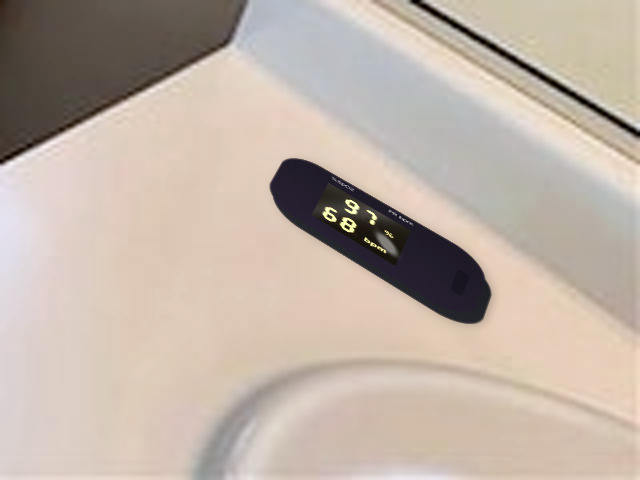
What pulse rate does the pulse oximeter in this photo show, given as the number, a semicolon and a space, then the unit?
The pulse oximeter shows 68; bpm
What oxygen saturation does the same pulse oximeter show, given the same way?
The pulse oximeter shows 97; %
